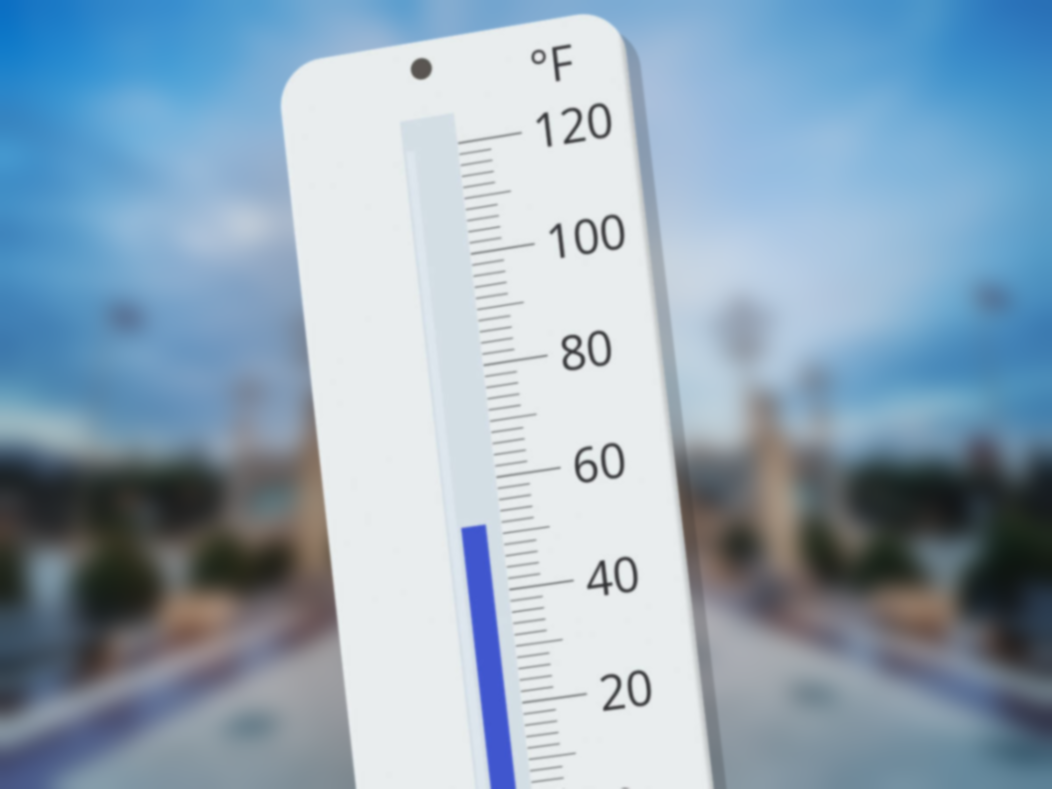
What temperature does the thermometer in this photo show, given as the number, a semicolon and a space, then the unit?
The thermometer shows 52; °F
